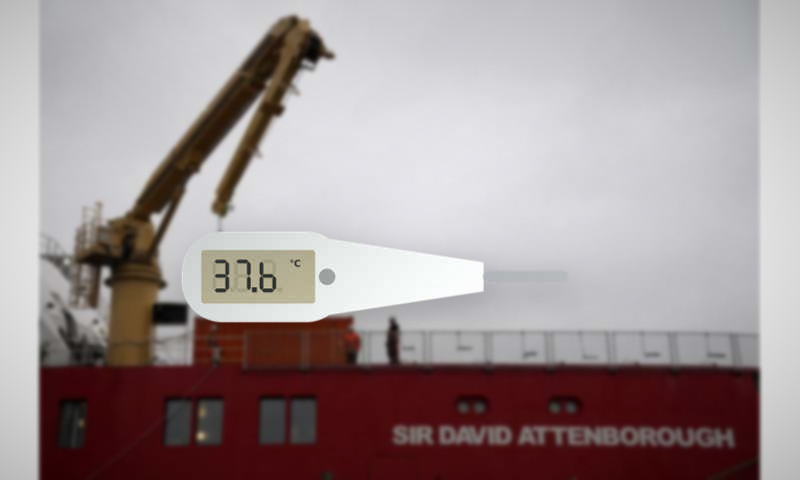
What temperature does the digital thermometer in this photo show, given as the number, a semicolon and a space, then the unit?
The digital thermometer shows 37.6; °C
